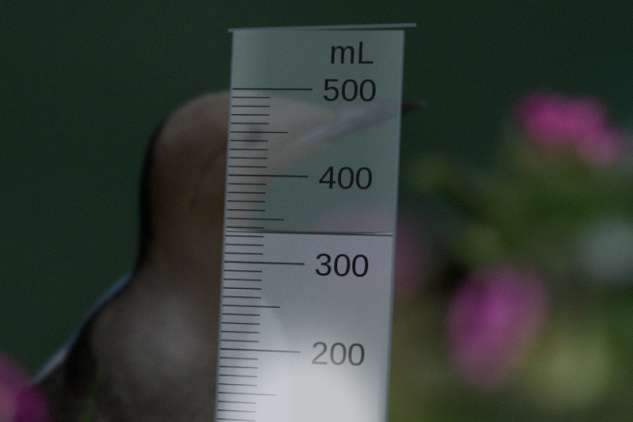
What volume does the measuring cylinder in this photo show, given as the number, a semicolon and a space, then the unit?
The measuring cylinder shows 335; mL
